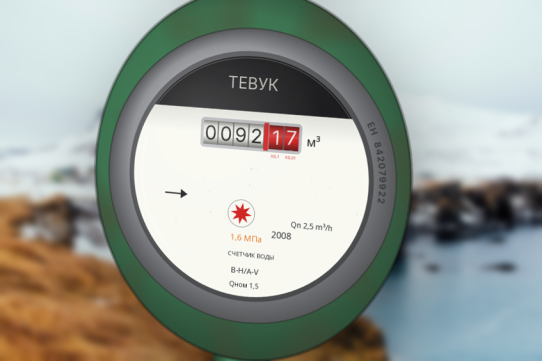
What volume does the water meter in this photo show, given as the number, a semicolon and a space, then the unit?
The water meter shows 92.17; m³
